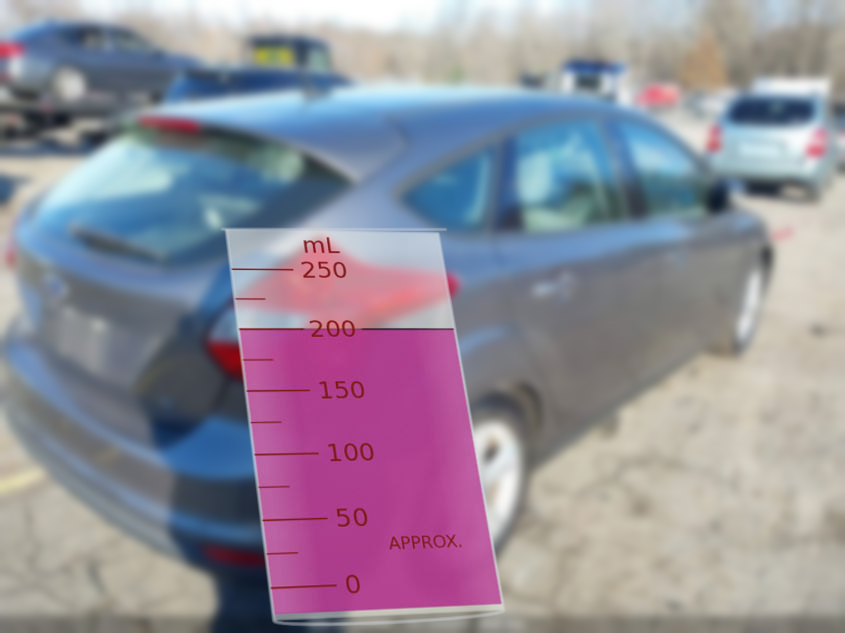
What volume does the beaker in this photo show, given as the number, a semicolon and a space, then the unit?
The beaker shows 200; mL
